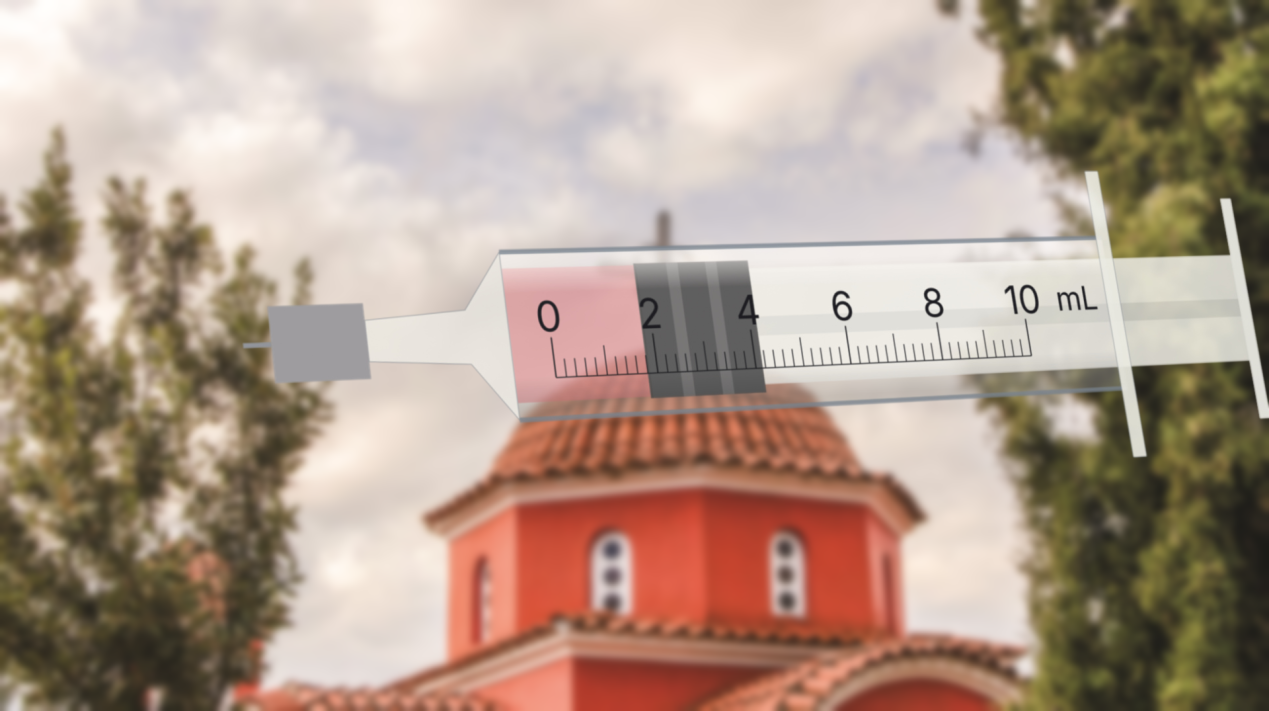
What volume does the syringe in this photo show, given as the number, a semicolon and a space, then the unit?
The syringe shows 1.8; mL
